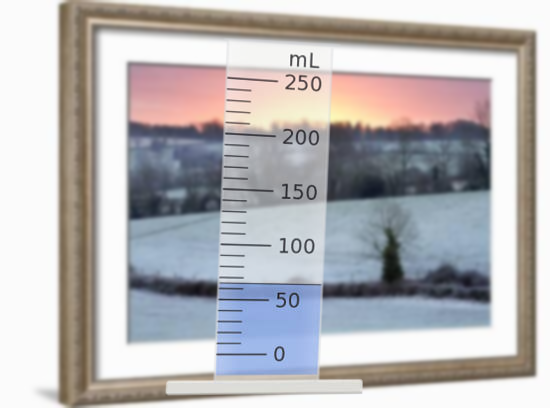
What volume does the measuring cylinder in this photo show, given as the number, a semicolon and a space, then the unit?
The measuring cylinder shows 65; mL
